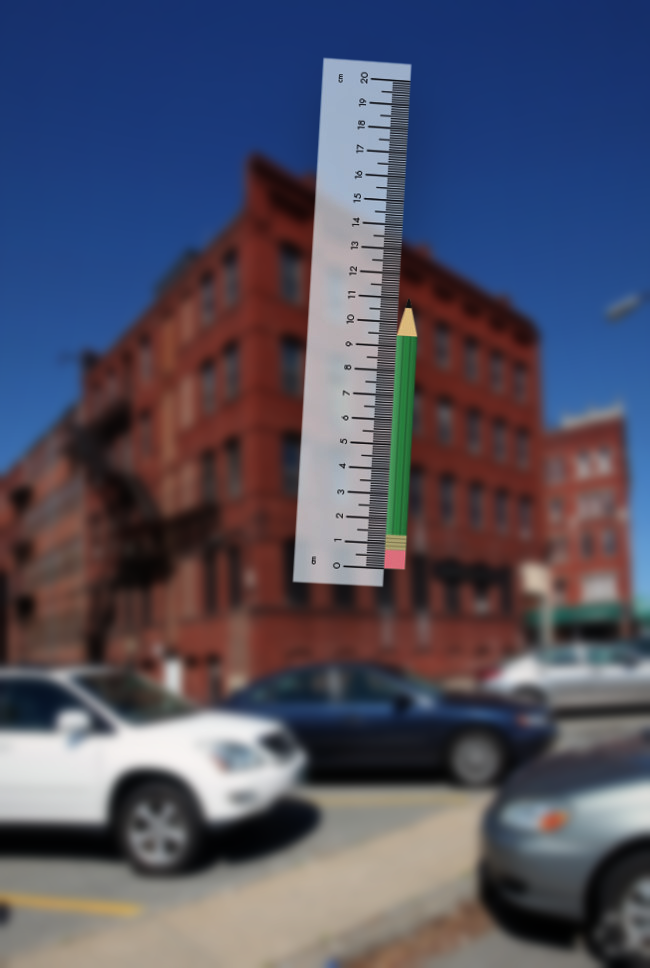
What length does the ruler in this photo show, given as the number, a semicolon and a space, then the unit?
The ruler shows 11; cm
